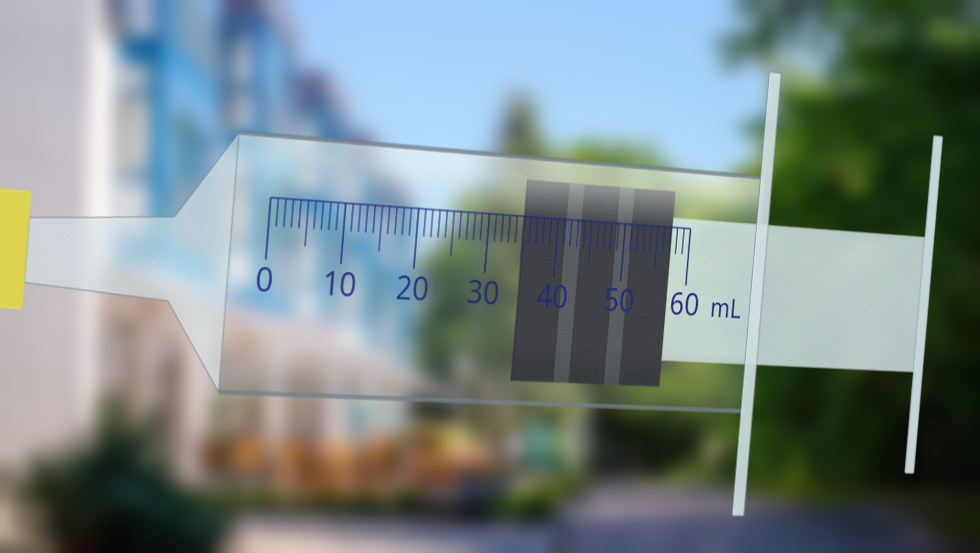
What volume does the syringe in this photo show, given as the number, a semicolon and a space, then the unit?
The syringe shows 35; mL
